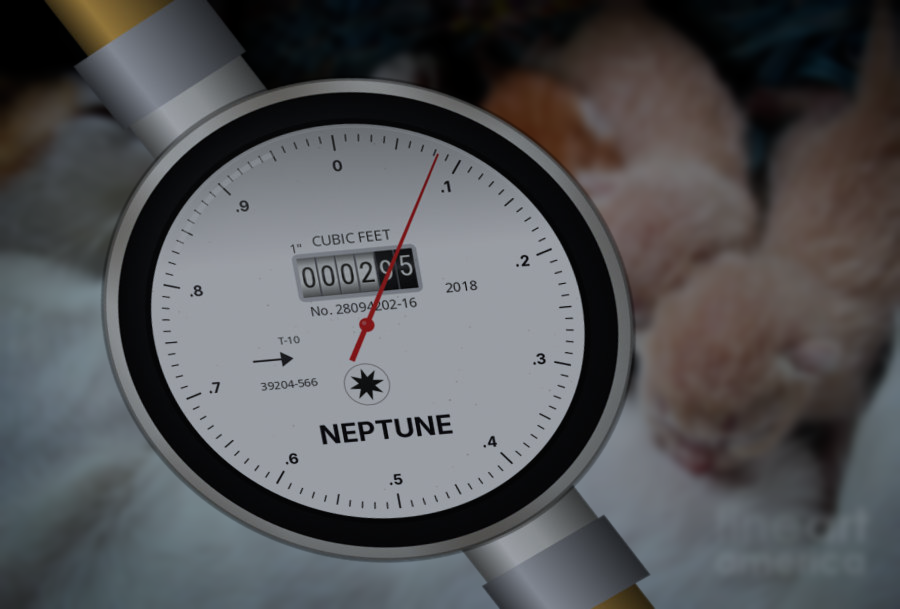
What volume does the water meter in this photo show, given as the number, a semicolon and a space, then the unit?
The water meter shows 295.08; ft³
